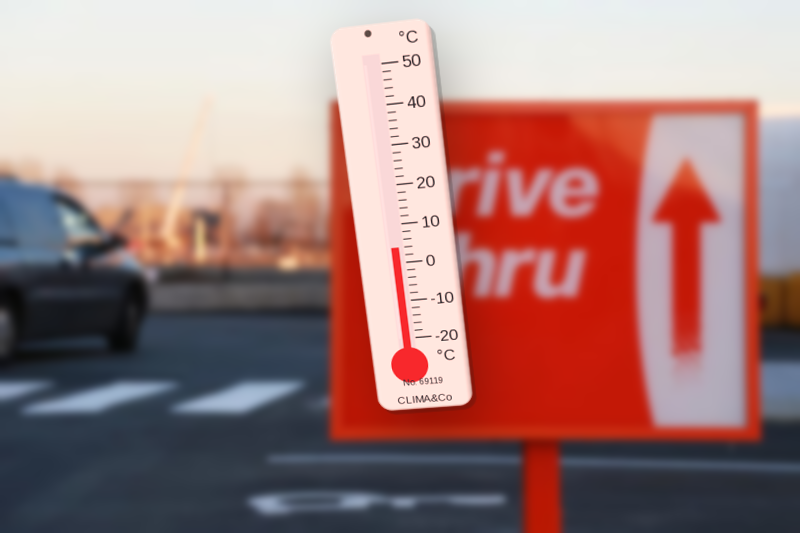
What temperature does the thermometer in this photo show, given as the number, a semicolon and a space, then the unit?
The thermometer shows 4; °C
